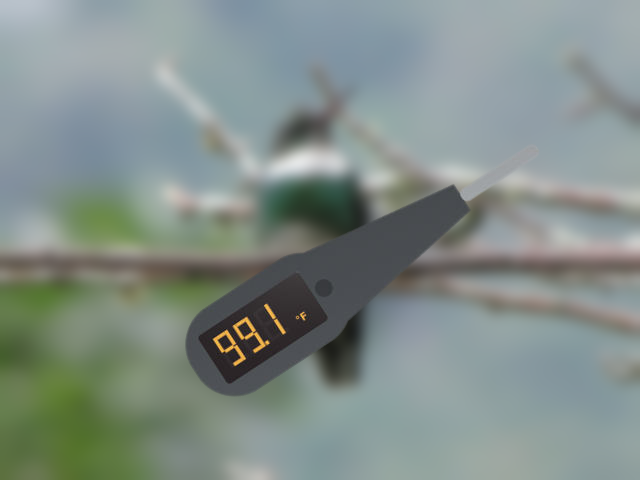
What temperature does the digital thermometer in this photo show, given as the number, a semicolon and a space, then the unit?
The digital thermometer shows 99.1; °F
